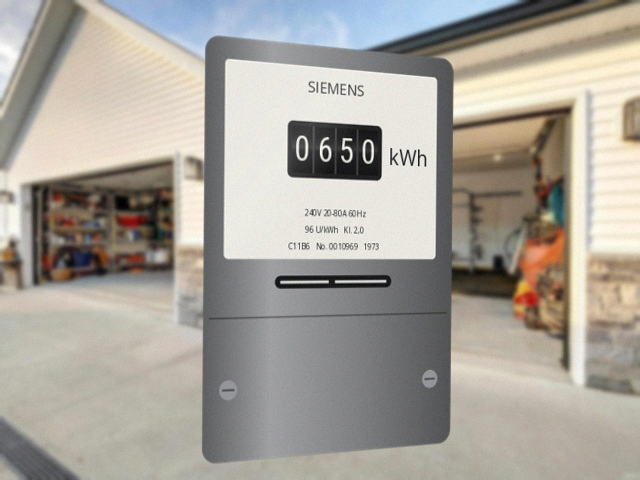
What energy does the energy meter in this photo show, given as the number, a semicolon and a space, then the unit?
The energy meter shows 650; kWh
